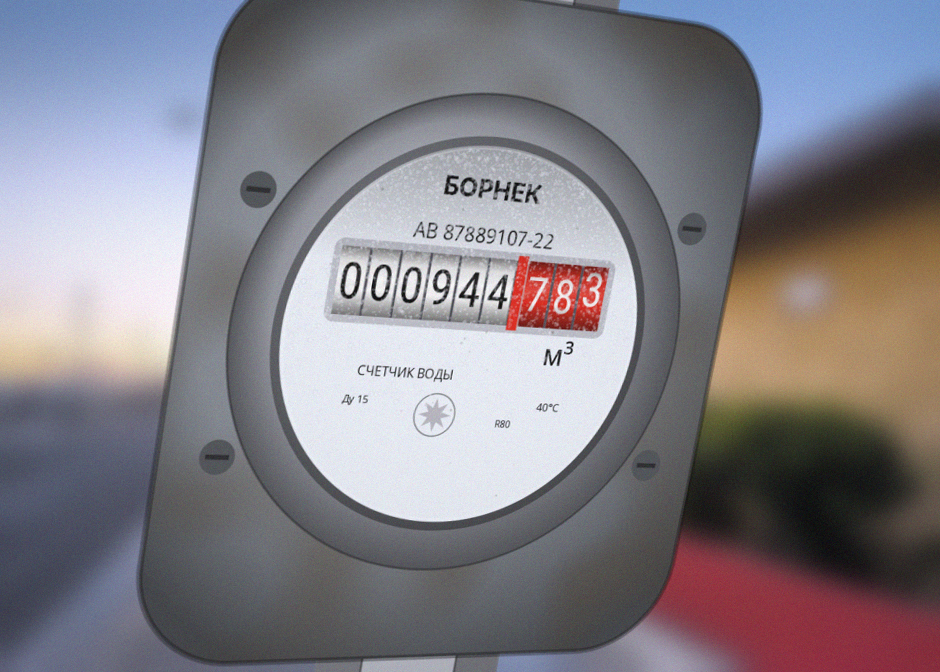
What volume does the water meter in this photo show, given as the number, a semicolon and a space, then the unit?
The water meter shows 944.783; m³
